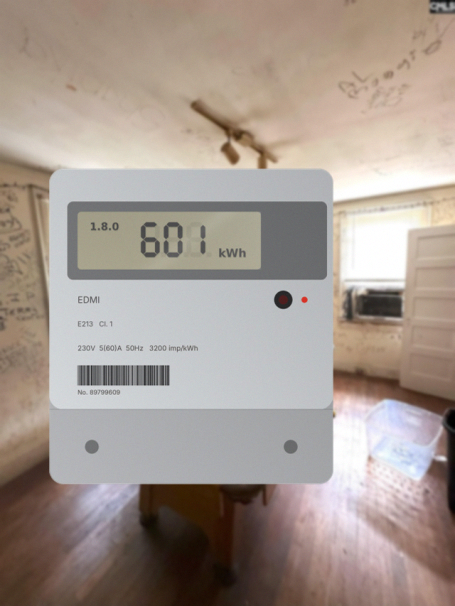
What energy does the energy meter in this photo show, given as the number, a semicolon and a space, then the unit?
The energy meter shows 601; kWh
